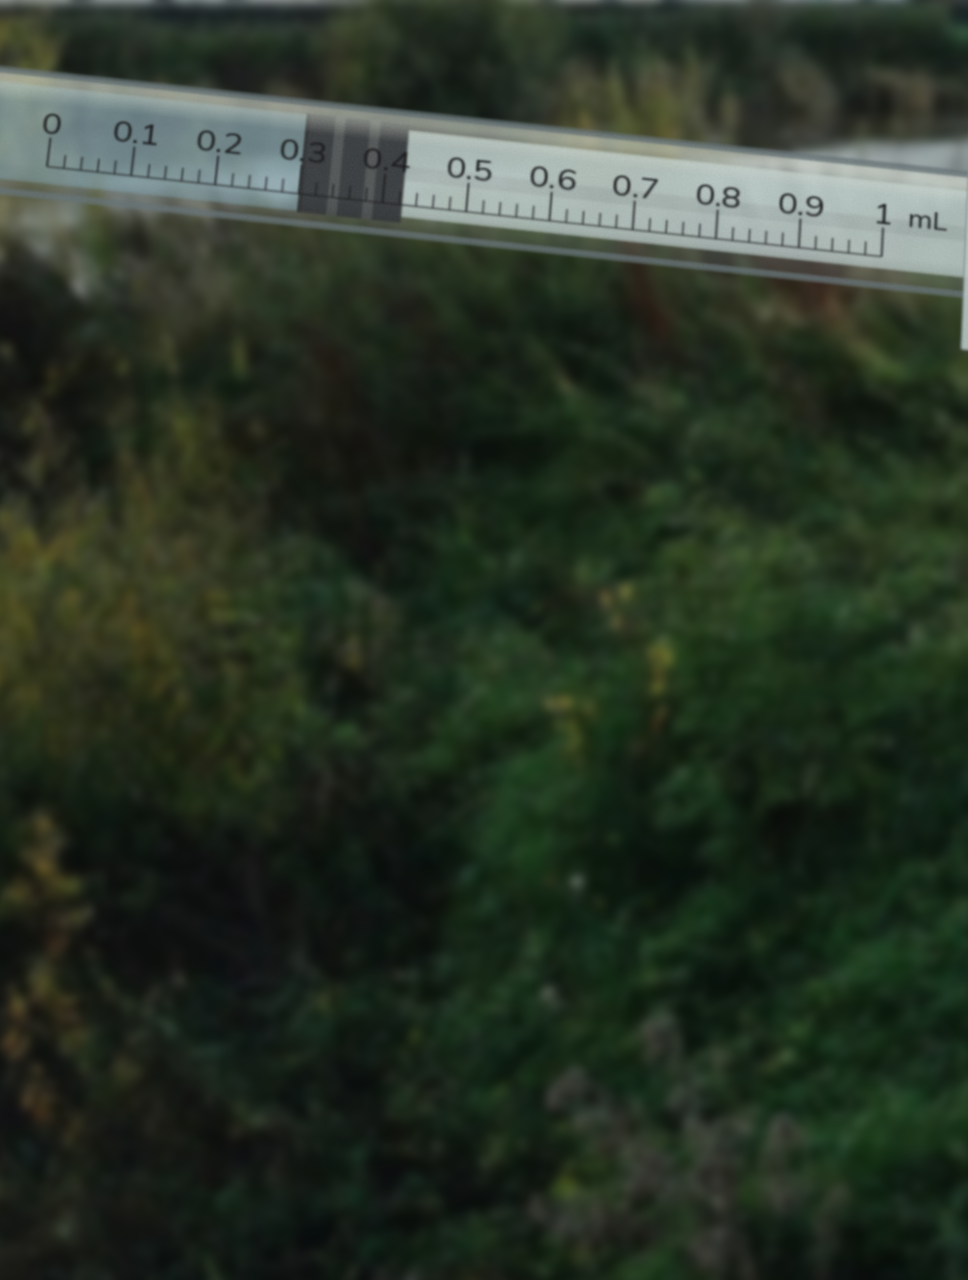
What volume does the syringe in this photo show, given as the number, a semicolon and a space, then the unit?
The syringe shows 0.3; mL
